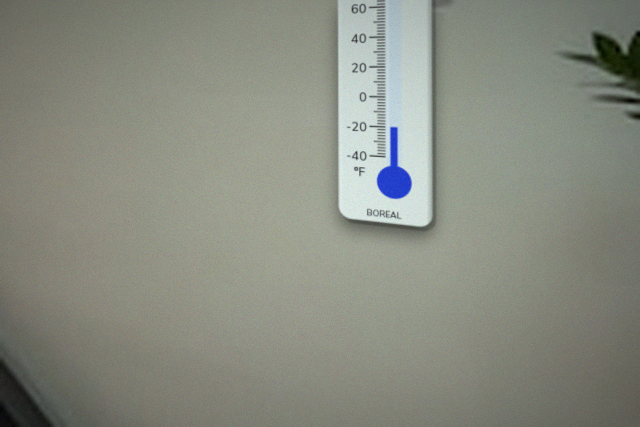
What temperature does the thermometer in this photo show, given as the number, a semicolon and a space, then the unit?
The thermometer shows -20; °F
